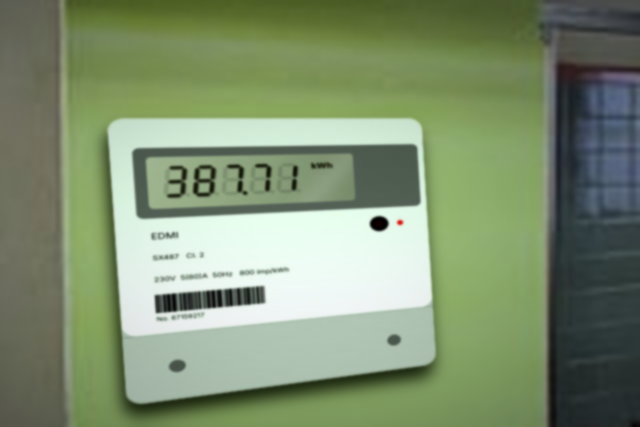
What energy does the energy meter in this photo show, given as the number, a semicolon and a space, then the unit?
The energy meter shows 387.71; kWh
